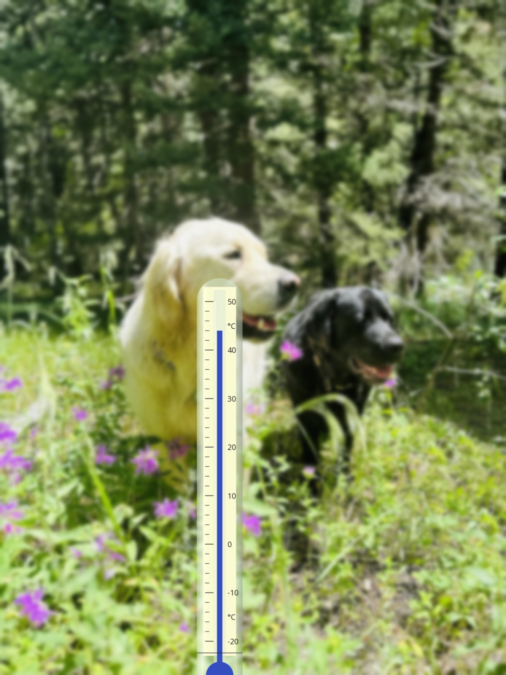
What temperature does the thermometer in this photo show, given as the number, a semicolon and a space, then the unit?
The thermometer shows 44; °C
